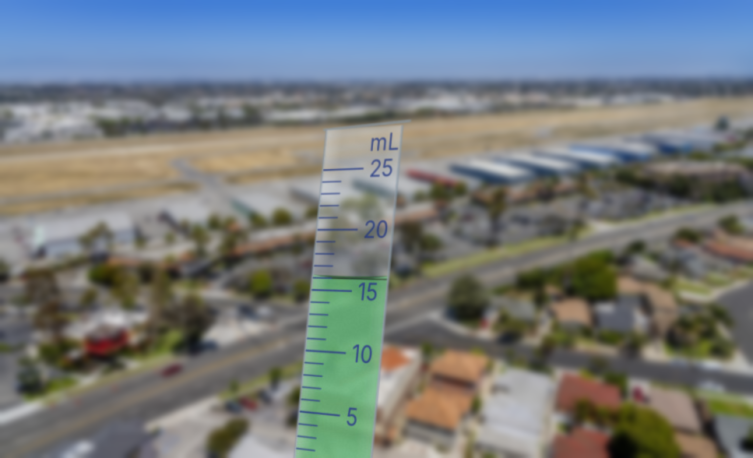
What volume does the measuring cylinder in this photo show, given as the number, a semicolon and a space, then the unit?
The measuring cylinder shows 16; mL
